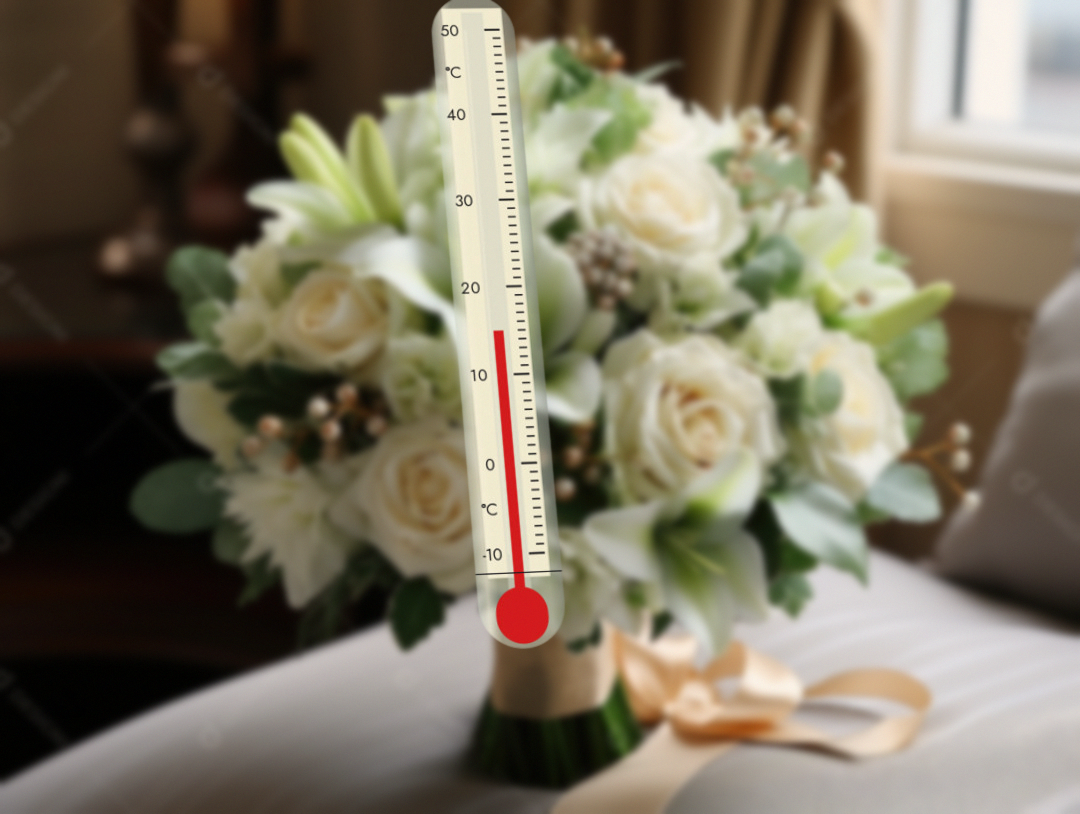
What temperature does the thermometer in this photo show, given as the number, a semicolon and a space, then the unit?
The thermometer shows 15; °C
